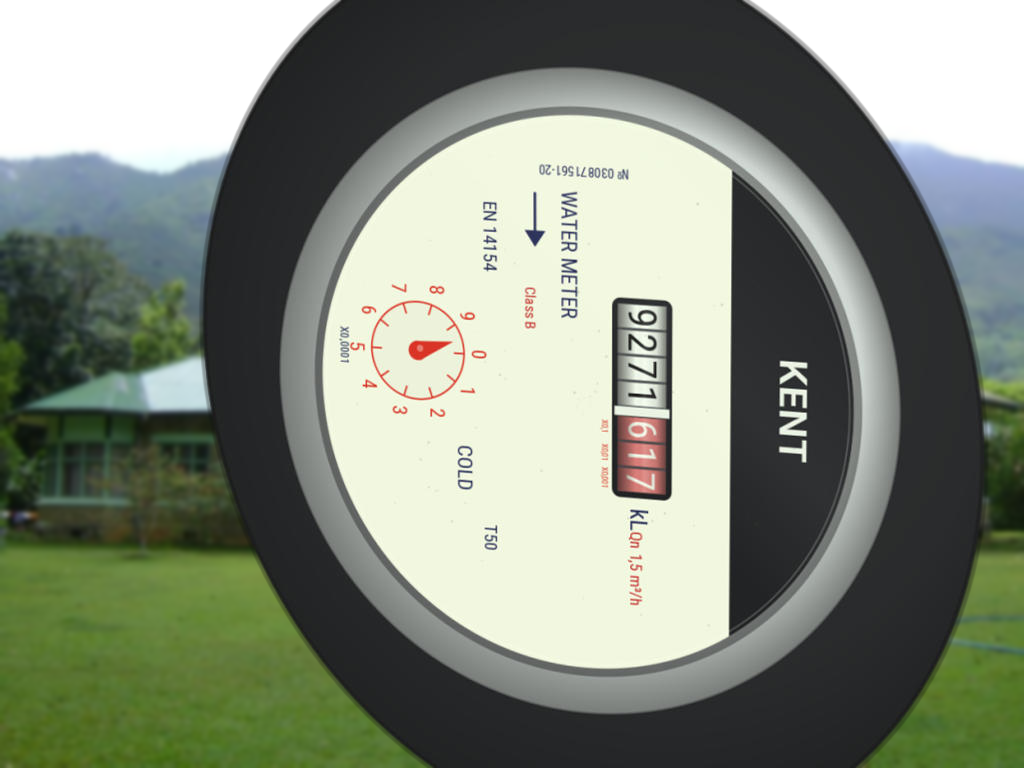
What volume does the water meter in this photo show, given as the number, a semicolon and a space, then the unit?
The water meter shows 9271.6169; kL
